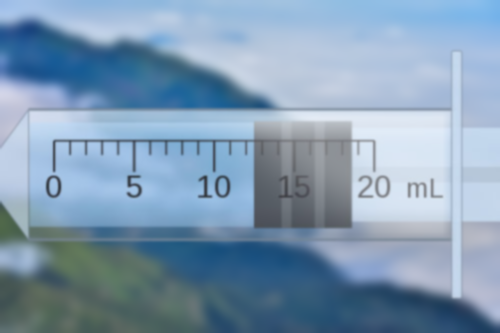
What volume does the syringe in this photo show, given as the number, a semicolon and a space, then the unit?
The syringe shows 12.5; mL
